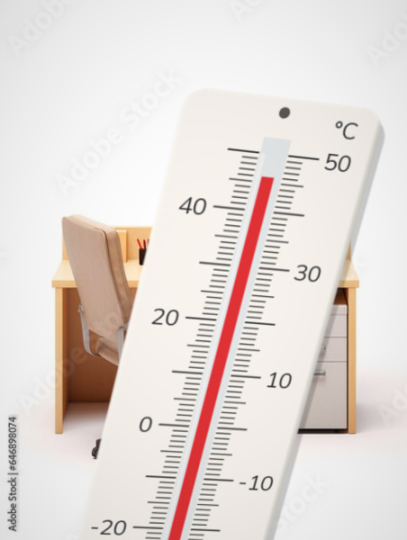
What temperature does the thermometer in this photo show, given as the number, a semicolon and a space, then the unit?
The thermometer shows 46; °C
